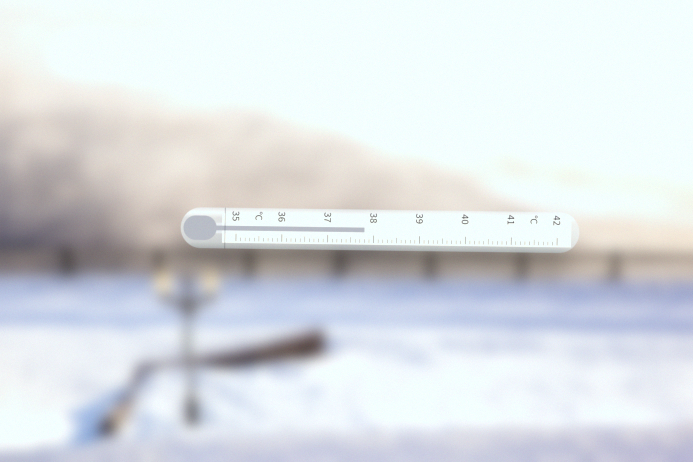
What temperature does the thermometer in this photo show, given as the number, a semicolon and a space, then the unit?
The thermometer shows 37.8; °C
